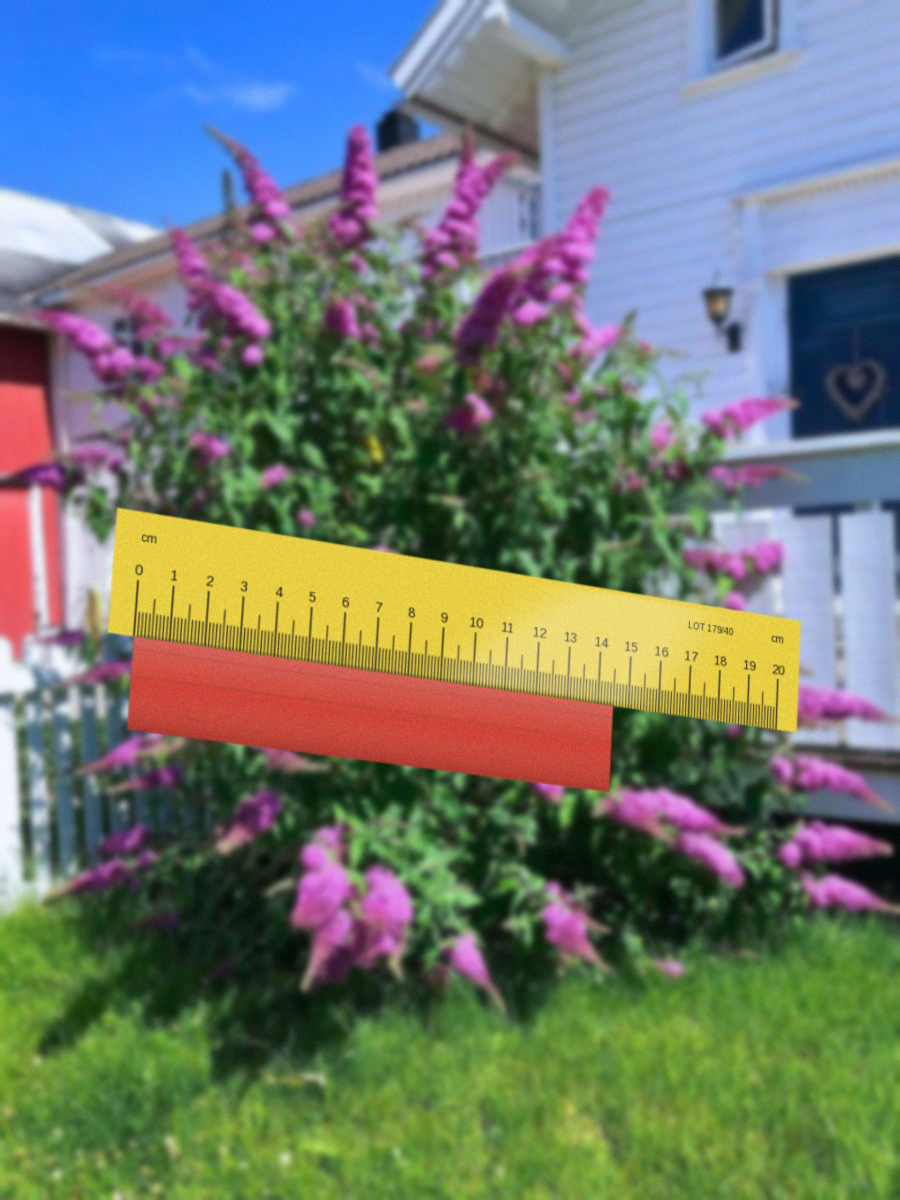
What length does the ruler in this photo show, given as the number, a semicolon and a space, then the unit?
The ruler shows 14.5; cm
